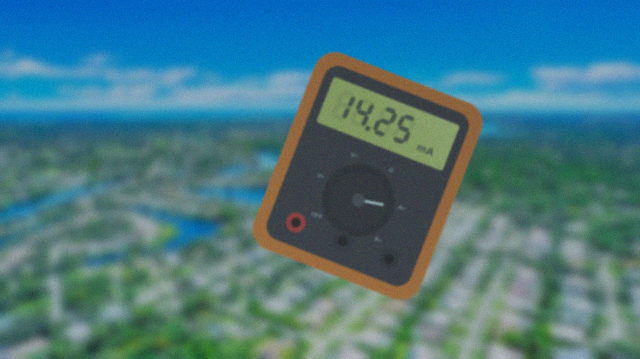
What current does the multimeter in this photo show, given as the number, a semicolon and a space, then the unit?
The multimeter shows 14.25; mA
